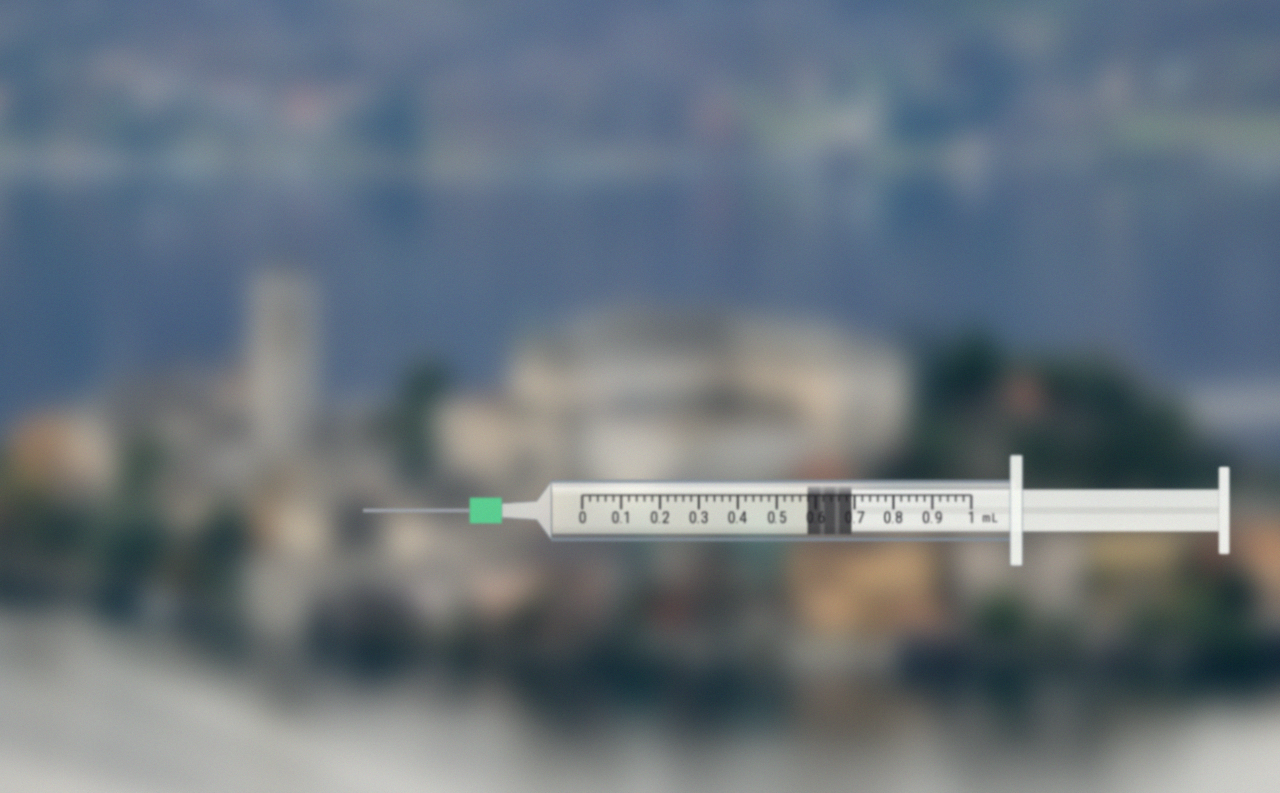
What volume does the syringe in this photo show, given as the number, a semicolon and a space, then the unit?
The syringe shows 0.58; mL
